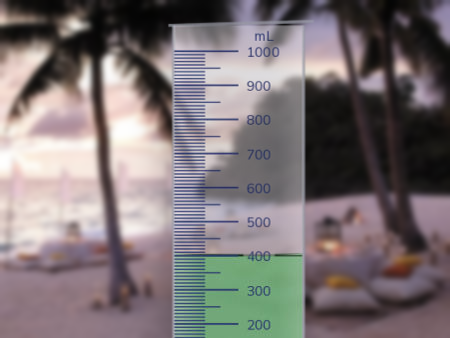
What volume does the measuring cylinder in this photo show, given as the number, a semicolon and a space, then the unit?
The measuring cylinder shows 400; mL
